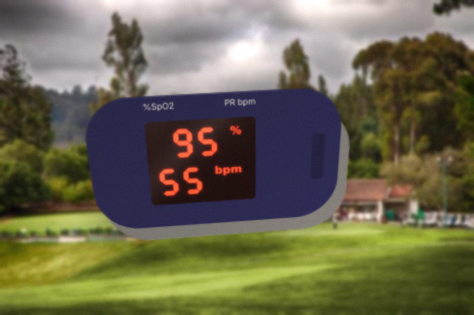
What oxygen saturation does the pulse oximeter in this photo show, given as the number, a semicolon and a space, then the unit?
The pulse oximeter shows 95; %
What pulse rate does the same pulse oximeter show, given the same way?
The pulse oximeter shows 55; bpm
